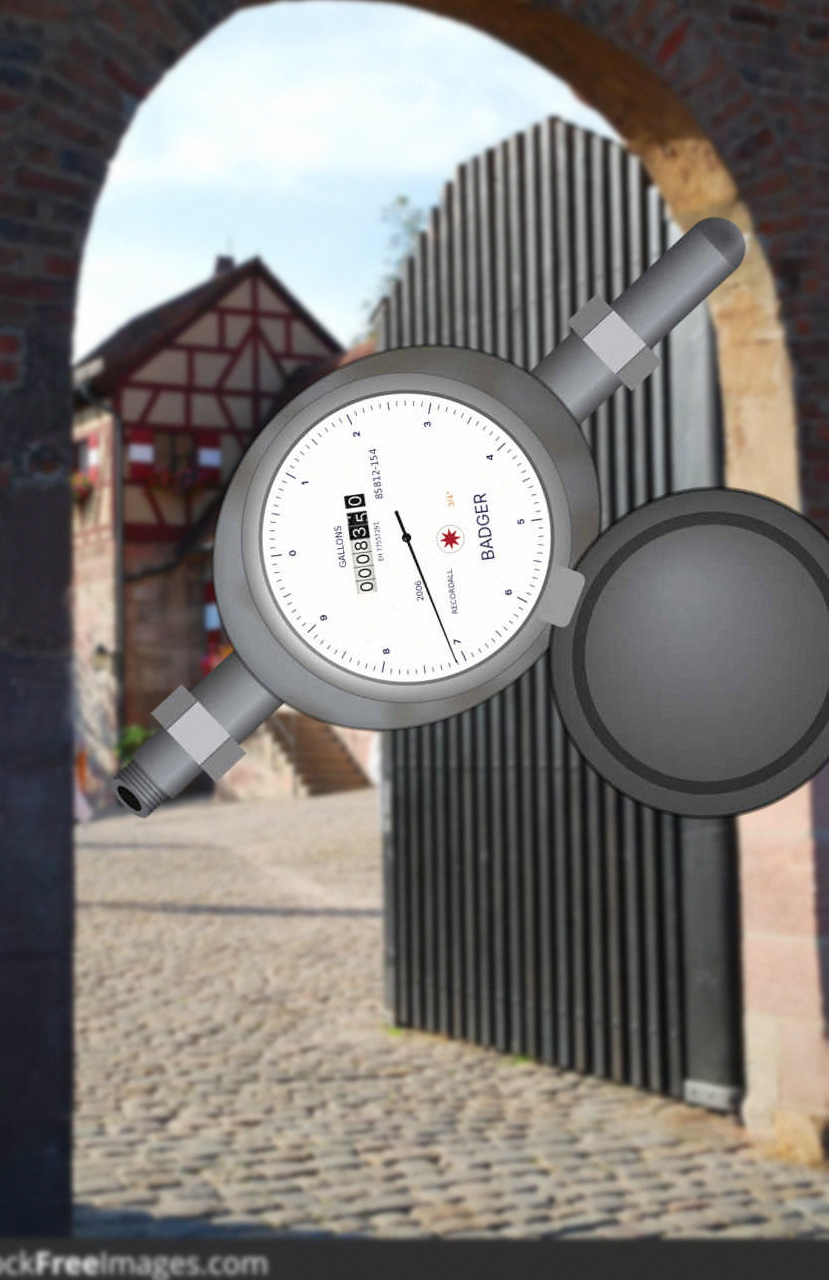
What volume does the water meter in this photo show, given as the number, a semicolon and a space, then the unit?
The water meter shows 8347.1; gal
